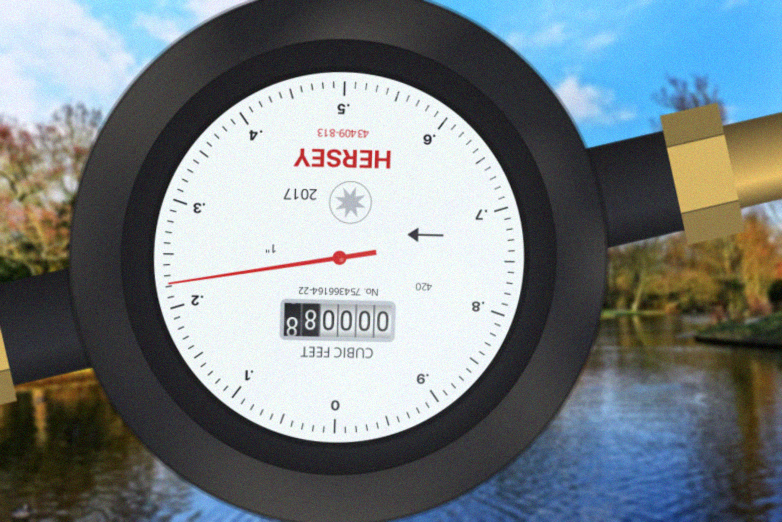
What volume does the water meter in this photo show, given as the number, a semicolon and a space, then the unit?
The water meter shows 88.22; ft³
